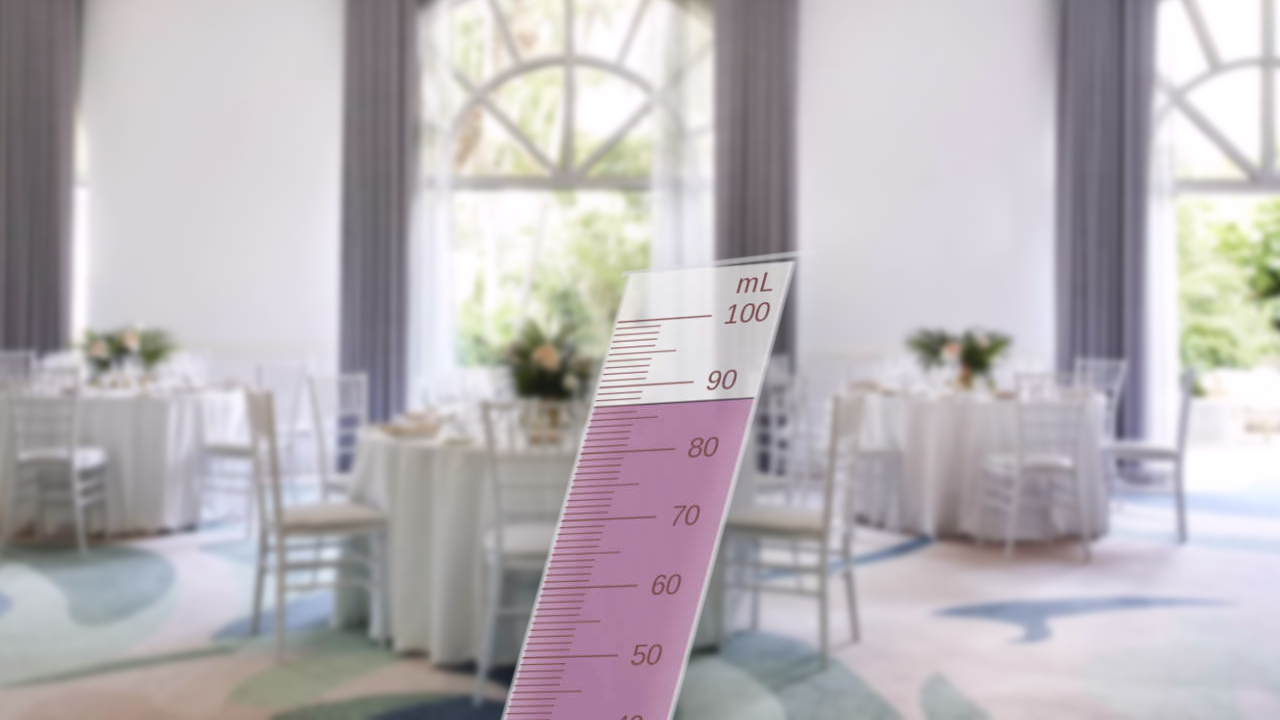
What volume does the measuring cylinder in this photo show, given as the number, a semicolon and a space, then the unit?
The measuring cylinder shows 87; mL
